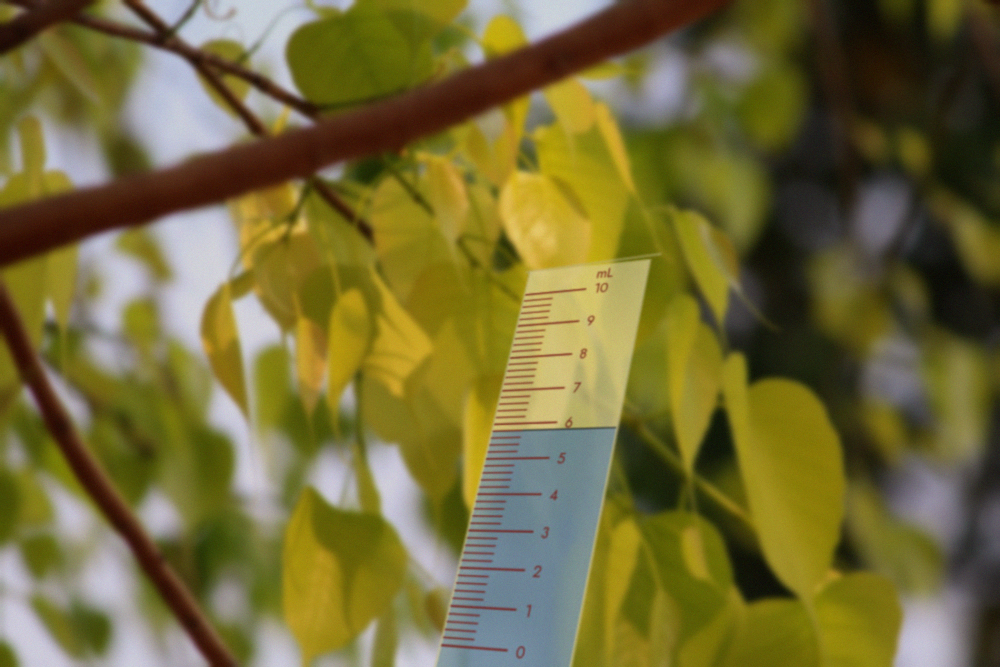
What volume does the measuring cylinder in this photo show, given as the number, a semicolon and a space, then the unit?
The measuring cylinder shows 5.8; mL
